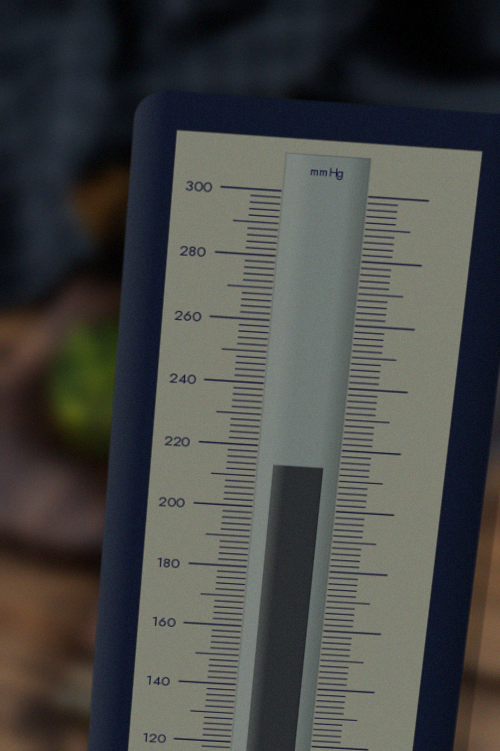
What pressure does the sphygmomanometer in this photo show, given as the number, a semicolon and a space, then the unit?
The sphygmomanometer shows 214; mmHg
